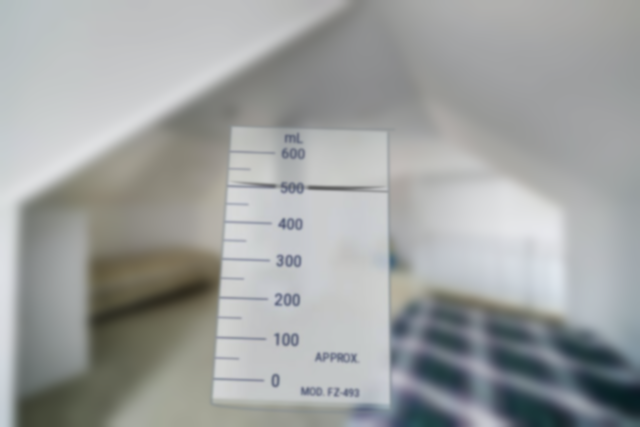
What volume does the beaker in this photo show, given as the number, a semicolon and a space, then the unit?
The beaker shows 500; mL
